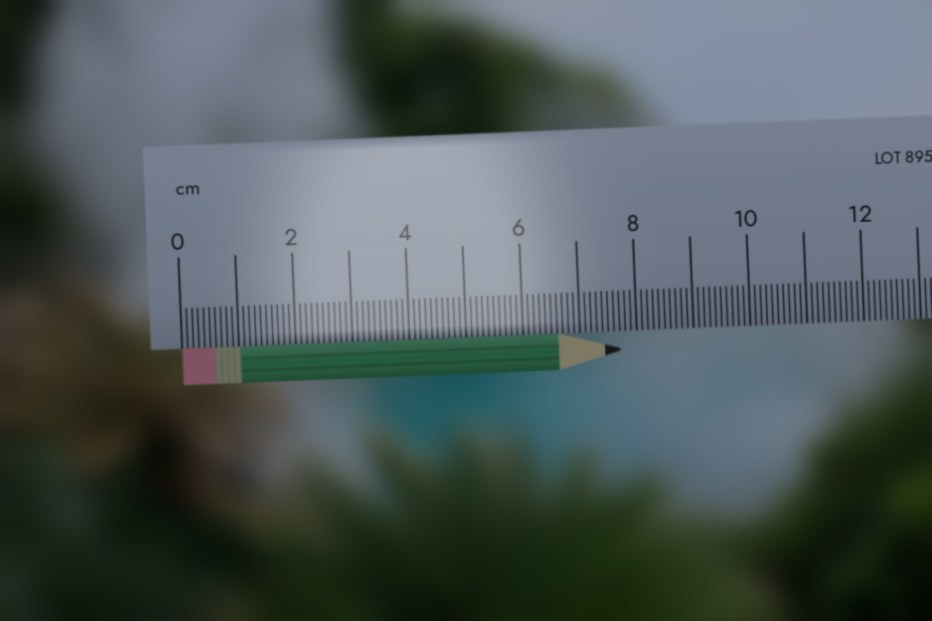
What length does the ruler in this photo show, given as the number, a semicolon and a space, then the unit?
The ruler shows 7.7; cm
